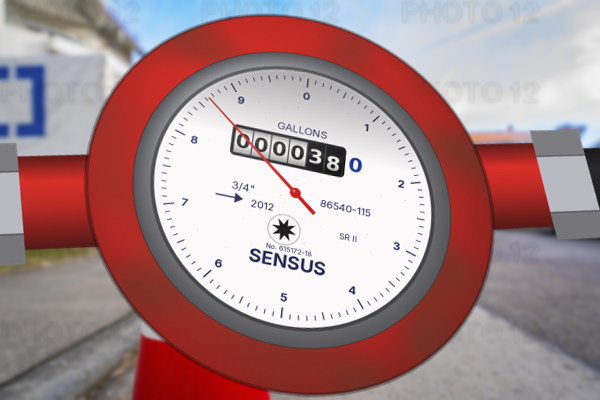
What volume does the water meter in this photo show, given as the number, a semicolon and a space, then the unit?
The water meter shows 378.6; gal
